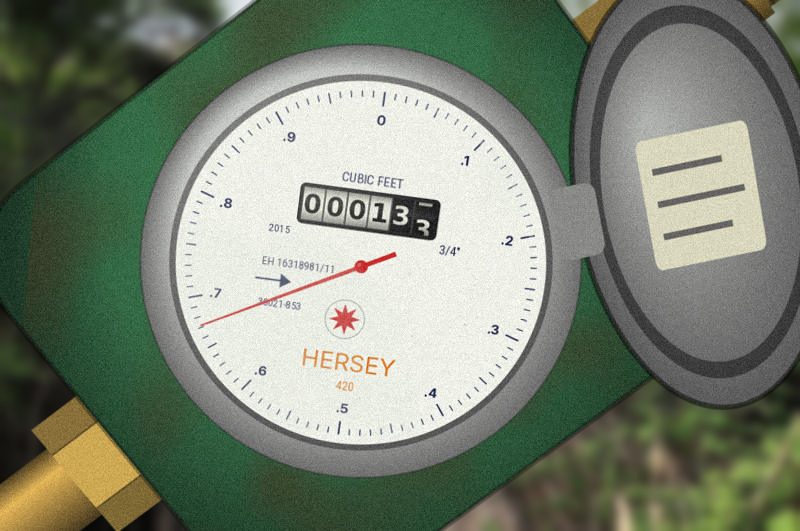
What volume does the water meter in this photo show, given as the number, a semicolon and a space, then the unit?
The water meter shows 132.67; ft³
